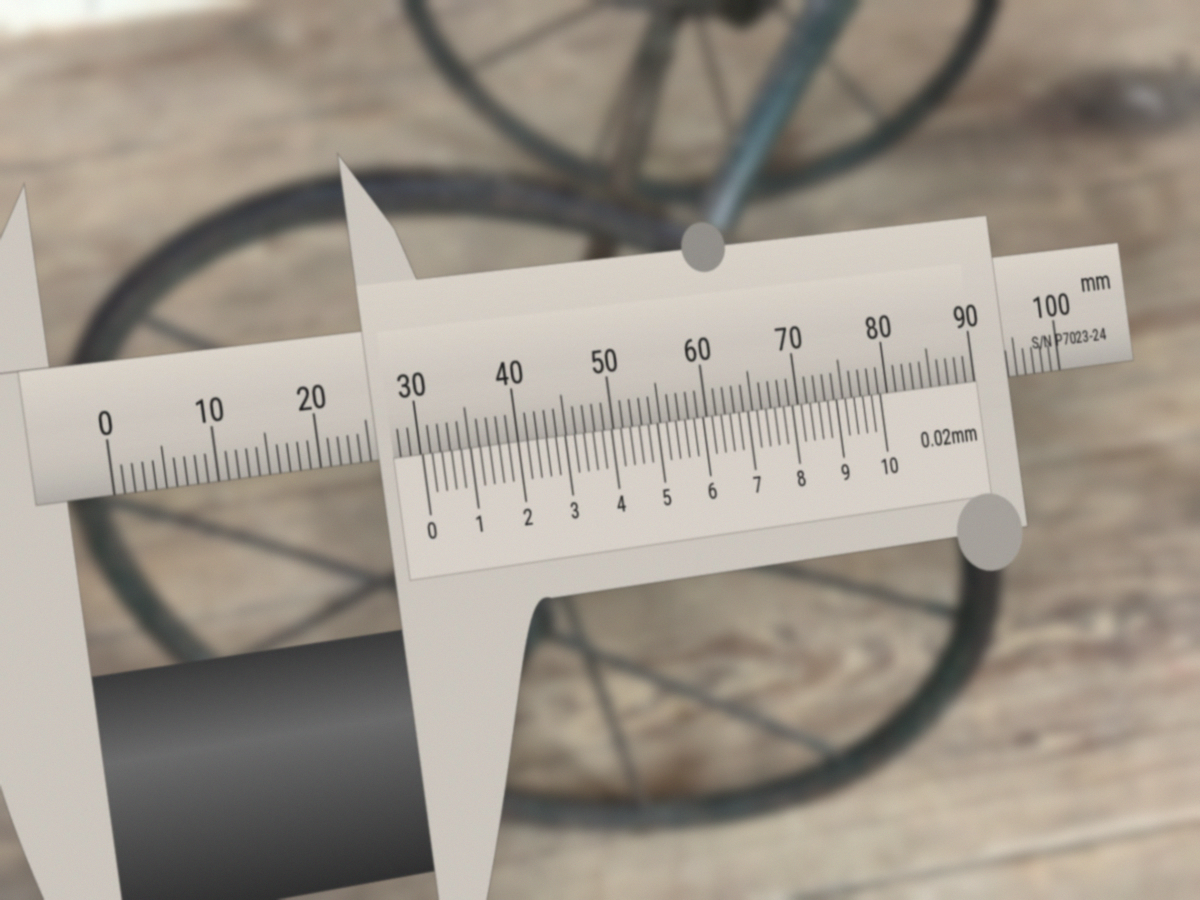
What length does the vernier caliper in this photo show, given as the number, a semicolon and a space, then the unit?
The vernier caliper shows 30.2; mm
